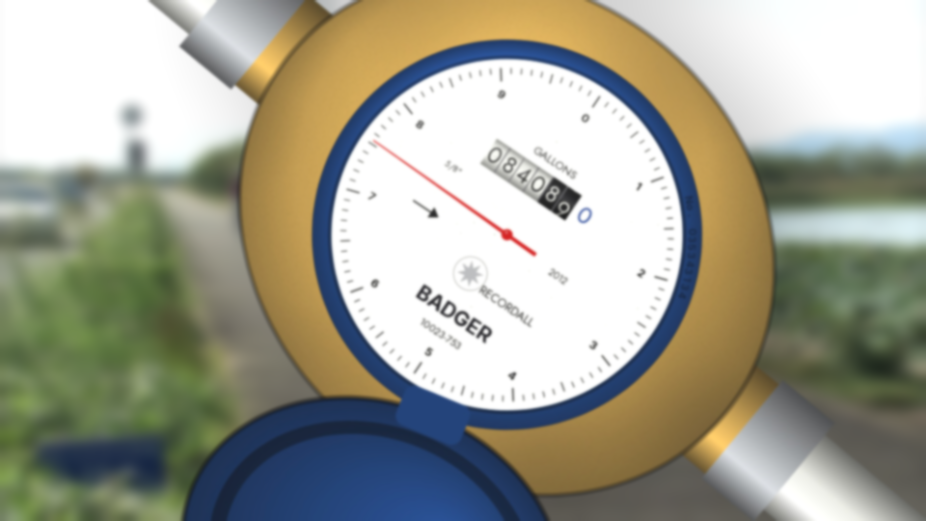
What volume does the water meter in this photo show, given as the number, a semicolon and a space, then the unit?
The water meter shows 840887.5; gal
